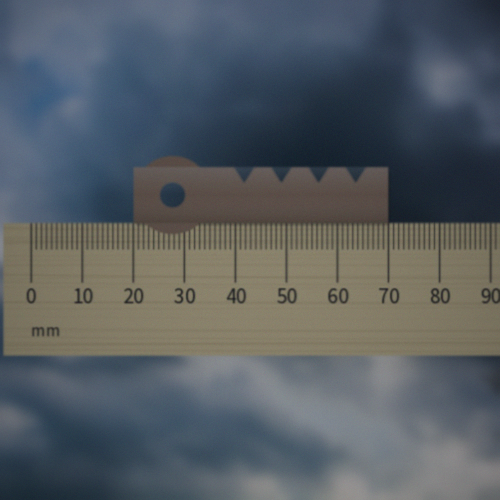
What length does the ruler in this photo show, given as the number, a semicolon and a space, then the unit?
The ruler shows 50; mm
